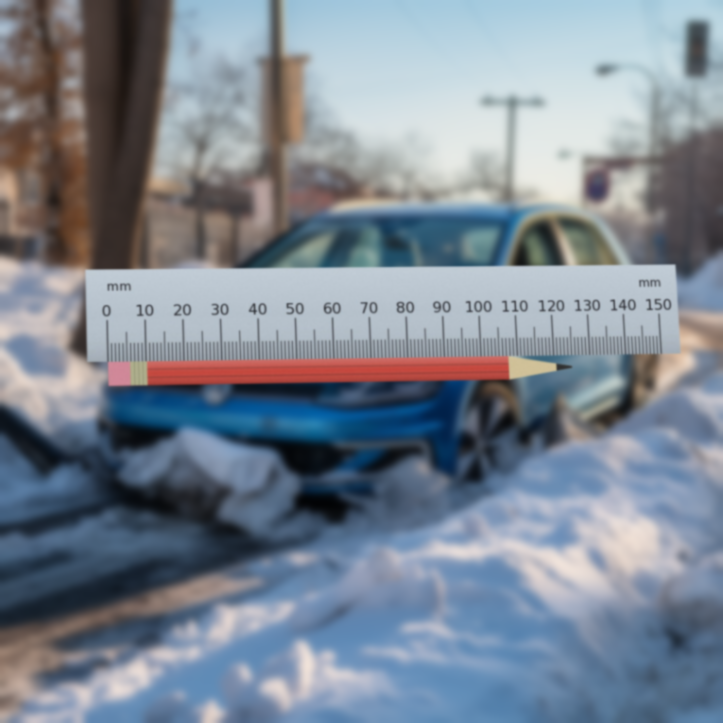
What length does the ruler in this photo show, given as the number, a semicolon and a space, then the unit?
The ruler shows 125; mm
